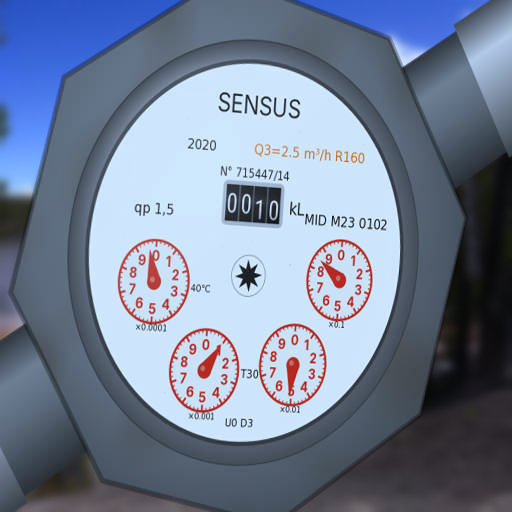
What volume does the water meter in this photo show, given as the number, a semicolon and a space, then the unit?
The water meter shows 9.8509; kL
